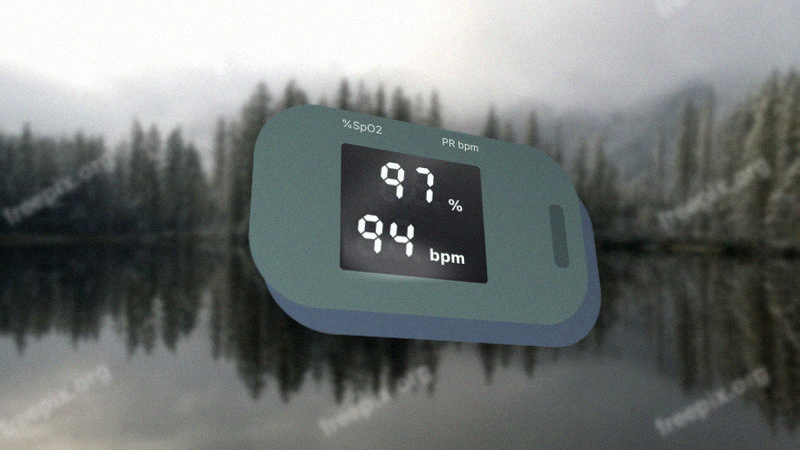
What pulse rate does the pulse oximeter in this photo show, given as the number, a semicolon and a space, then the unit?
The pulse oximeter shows 94; bpm
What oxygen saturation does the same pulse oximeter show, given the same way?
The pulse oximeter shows 97; %
